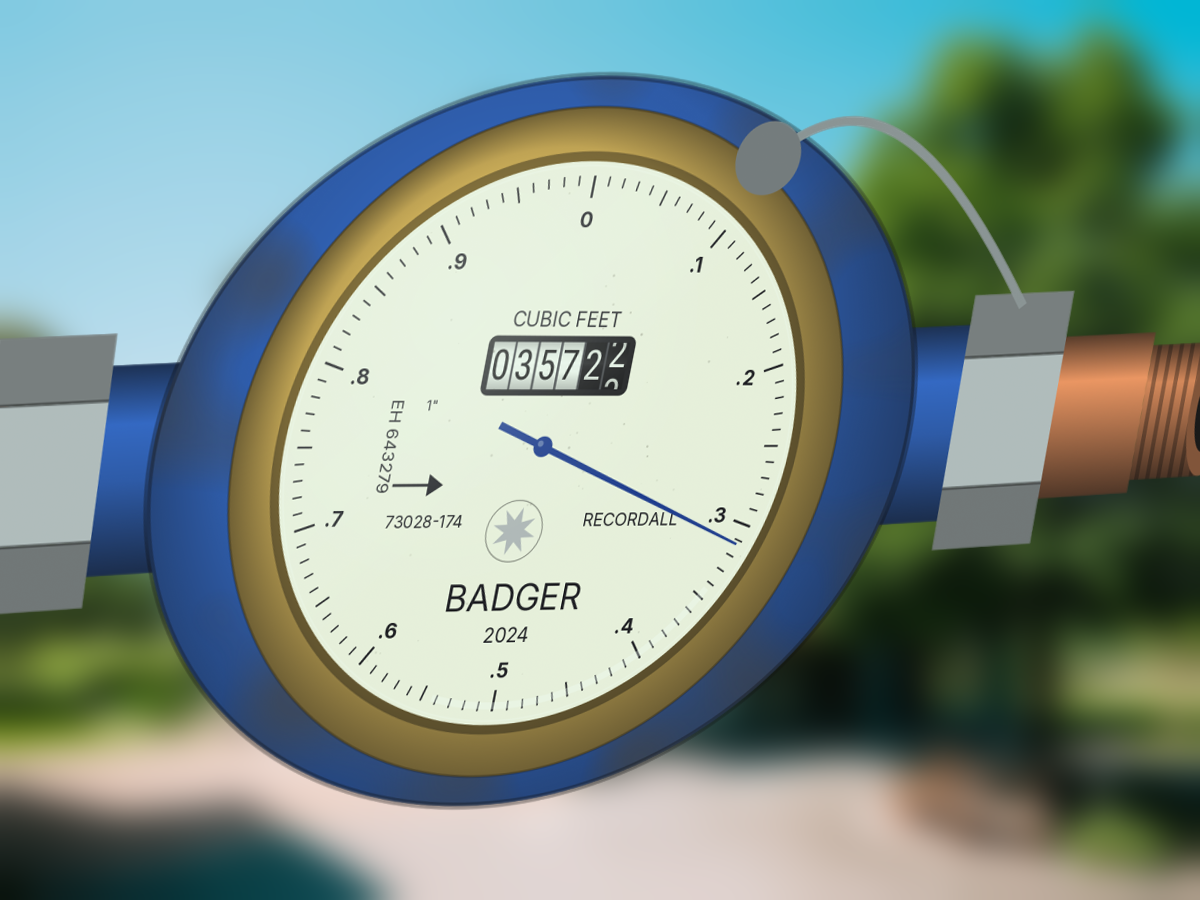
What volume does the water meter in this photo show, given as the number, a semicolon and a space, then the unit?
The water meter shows 35722.31; ft³
